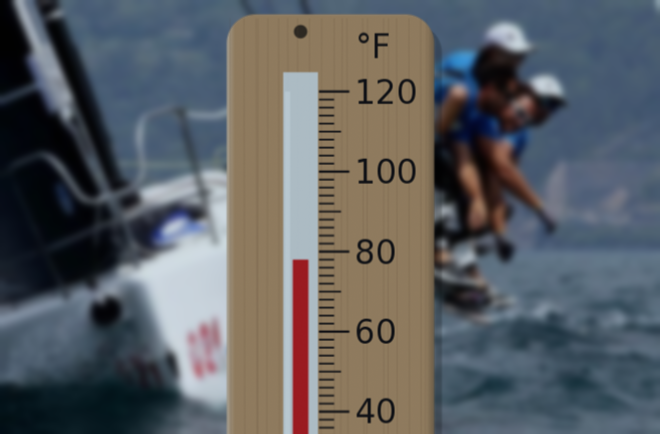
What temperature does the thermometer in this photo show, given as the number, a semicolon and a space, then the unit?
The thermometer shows 78; °F
